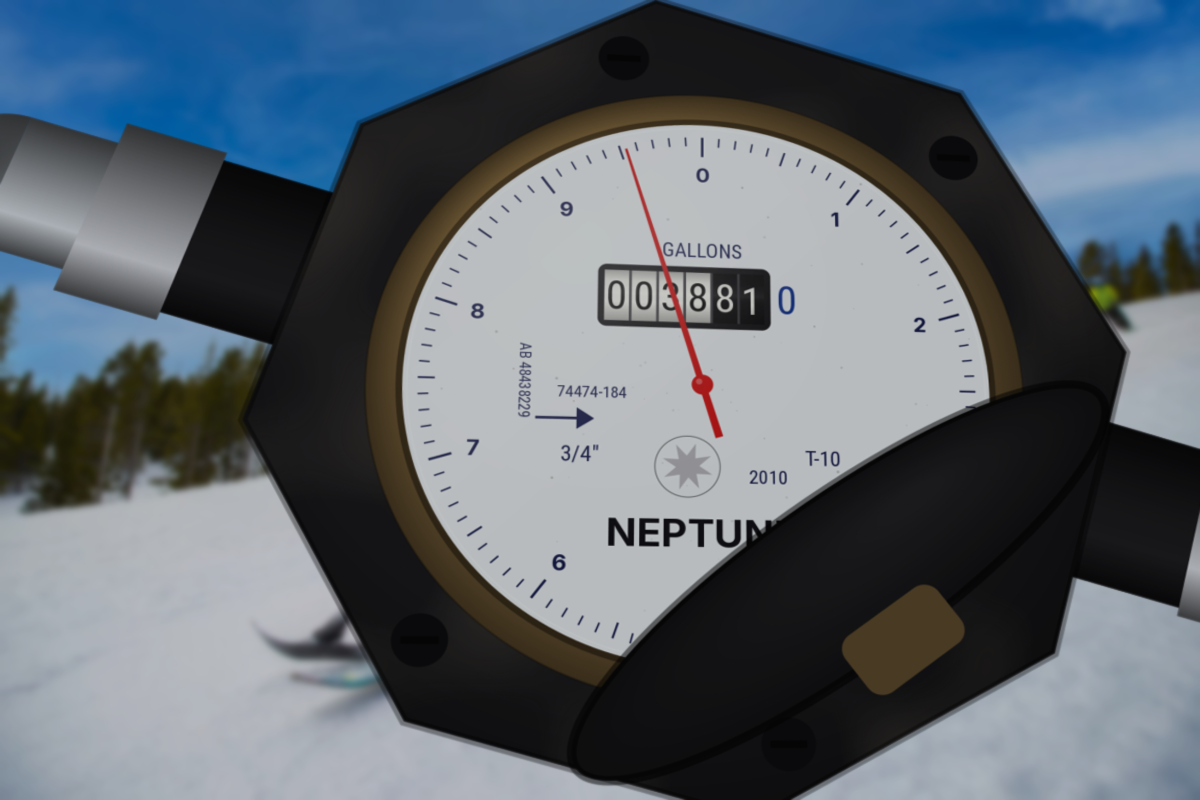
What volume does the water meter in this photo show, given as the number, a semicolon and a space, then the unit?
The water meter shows 38809.5; gal
